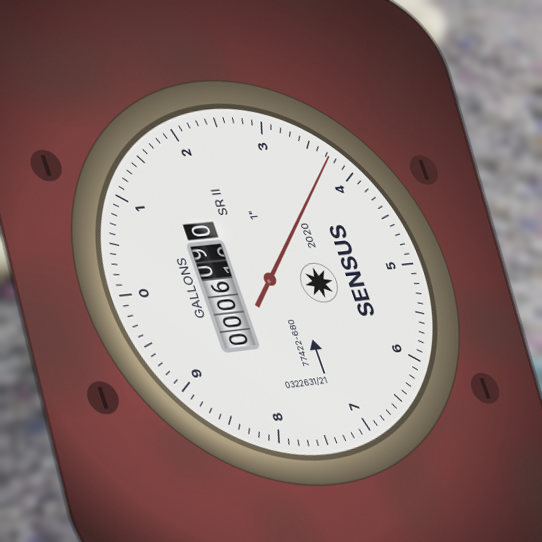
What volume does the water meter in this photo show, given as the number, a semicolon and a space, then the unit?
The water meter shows 6093.7; gal
